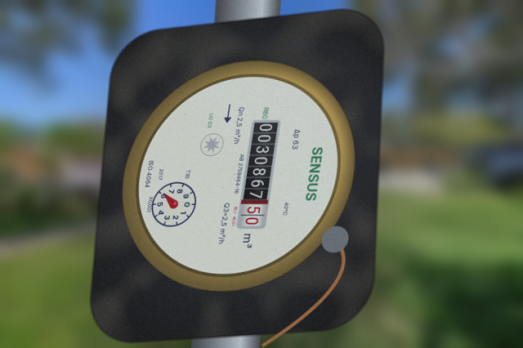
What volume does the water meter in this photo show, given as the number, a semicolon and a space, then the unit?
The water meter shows 30867.506; m³
